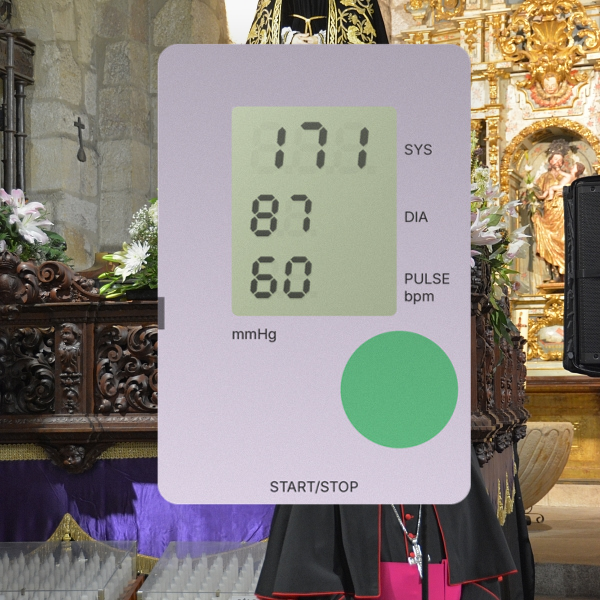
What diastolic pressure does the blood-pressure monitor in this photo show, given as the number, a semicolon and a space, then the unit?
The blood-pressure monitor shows 87; mmHg
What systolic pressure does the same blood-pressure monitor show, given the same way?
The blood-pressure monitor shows 171; mmHg
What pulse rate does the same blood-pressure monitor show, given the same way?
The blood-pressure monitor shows 60; bpm
